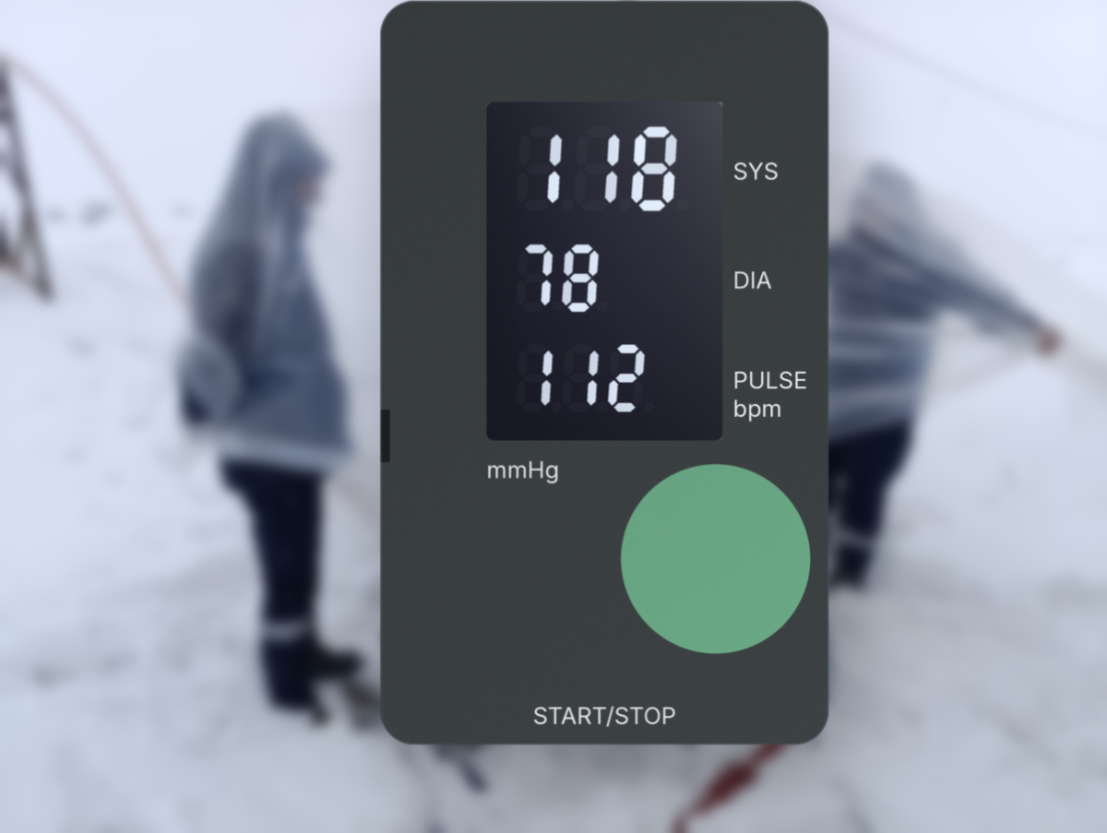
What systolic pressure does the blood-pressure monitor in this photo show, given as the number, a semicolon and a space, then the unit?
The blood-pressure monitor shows 118; mmHg
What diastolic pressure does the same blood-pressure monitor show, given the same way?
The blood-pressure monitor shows 78; mmHg
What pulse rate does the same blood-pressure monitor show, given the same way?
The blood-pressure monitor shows 112; bpm
